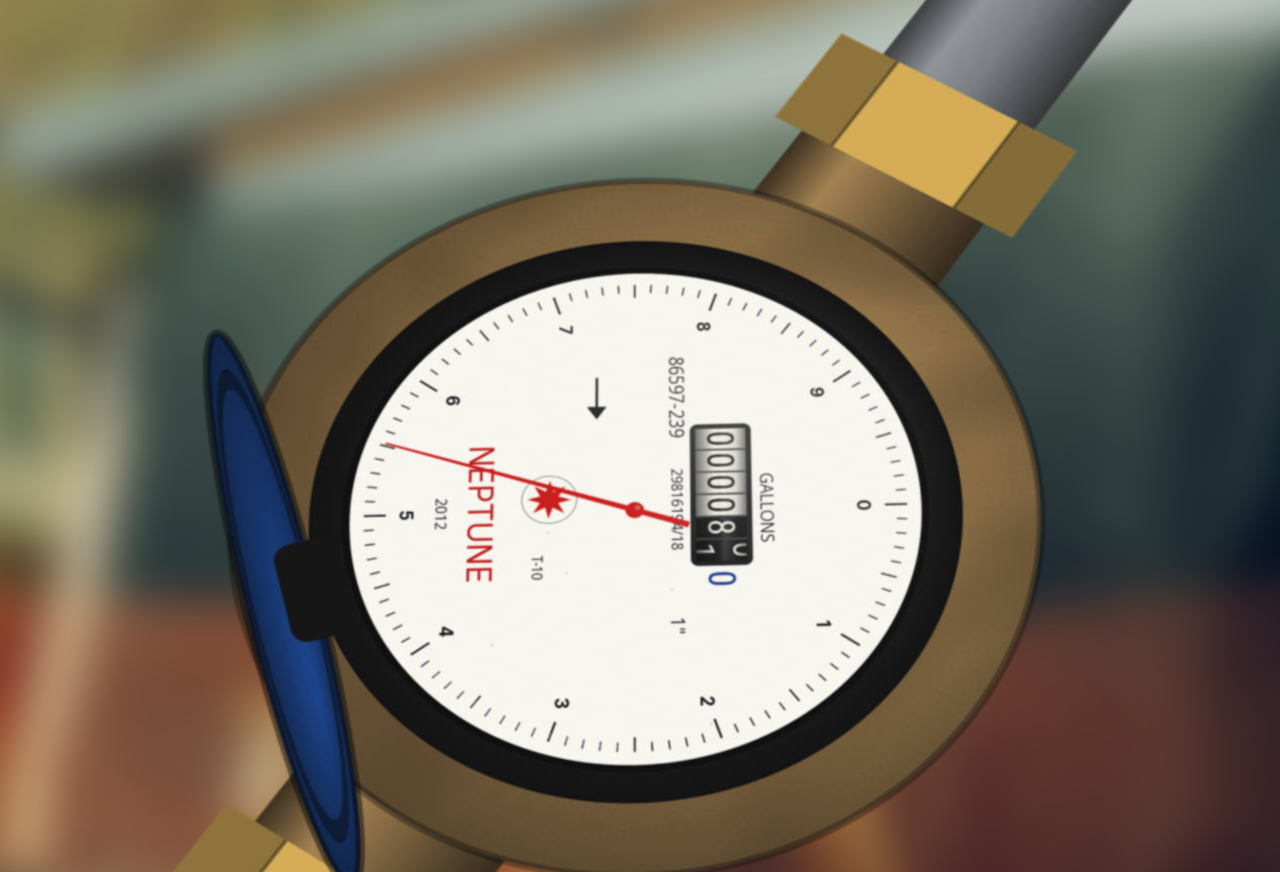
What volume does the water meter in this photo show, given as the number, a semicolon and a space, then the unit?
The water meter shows 805.5; gal
